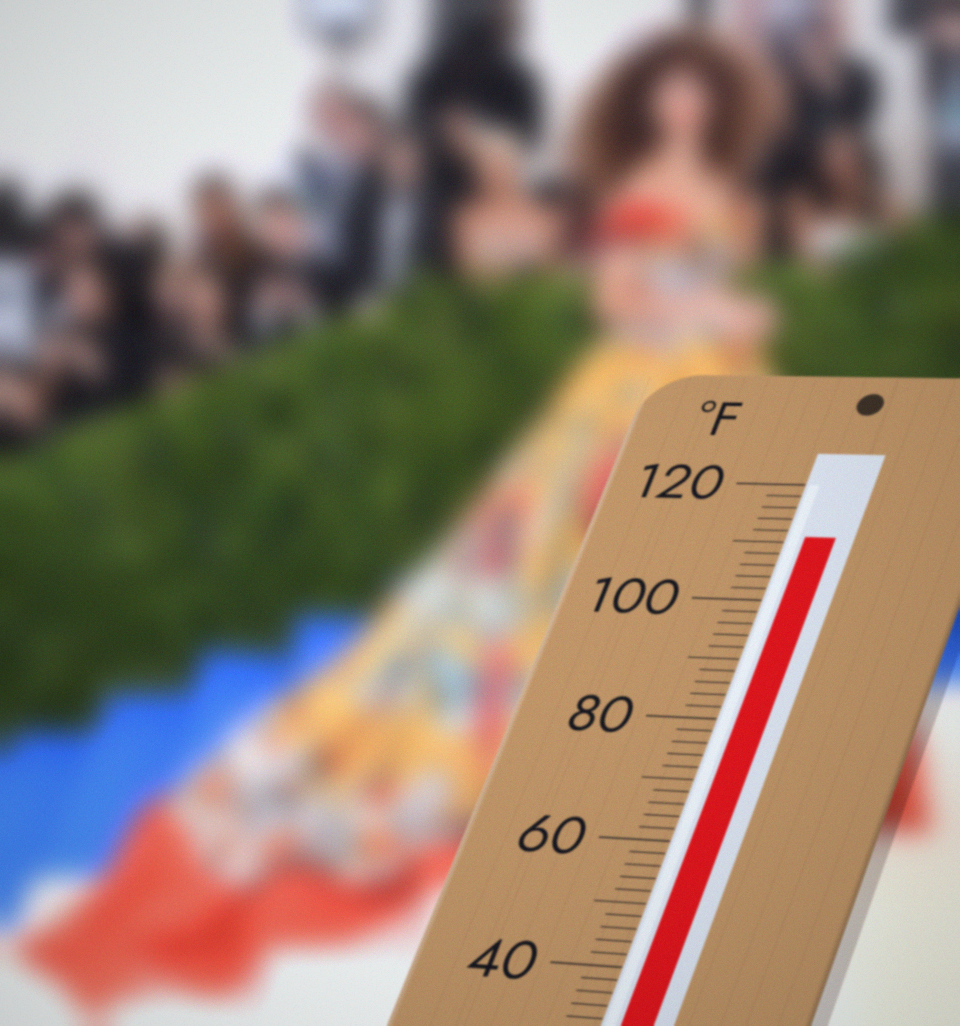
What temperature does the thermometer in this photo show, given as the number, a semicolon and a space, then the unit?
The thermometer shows 111; °F
